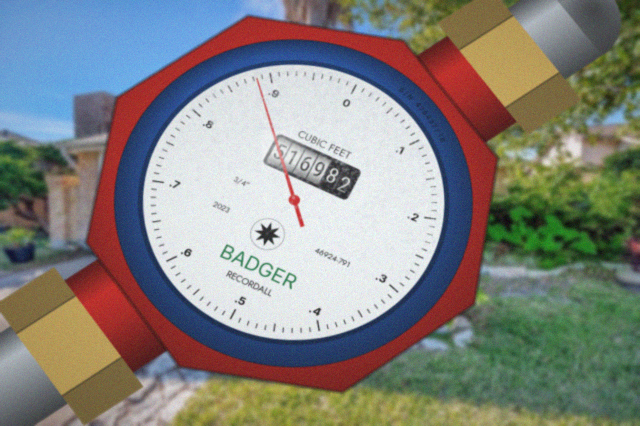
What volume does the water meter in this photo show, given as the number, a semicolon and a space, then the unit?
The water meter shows 516981.88; ft³
